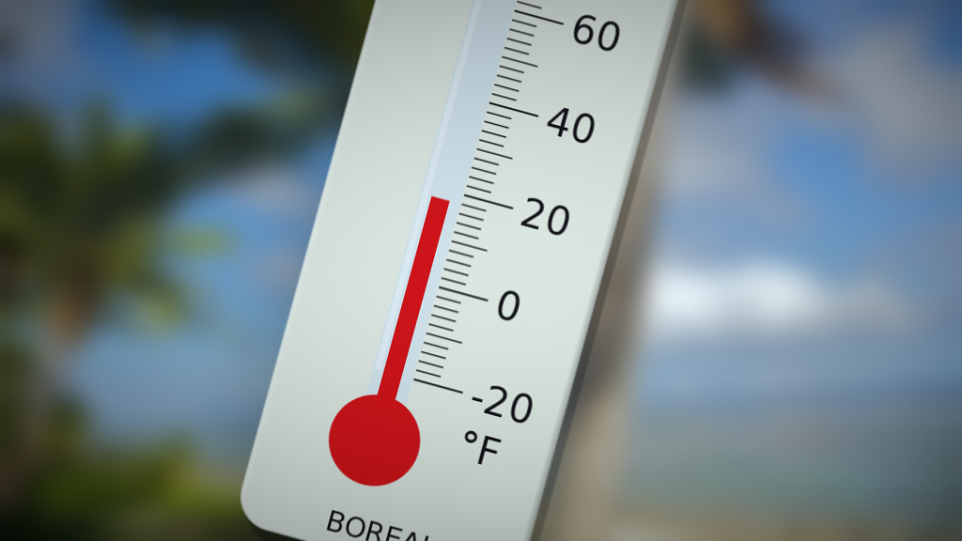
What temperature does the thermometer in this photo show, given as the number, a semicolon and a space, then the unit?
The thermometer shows 18; °F
